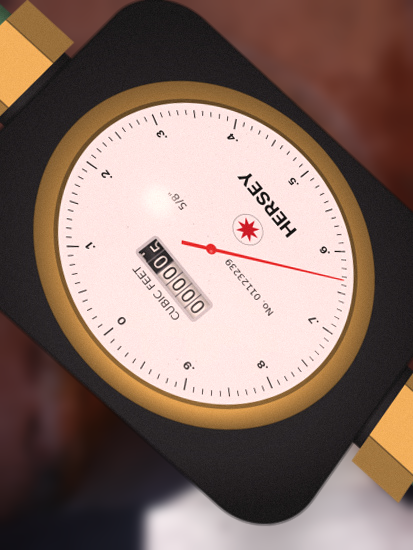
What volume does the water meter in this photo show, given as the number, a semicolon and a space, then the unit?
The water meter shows 4.63; ft³
